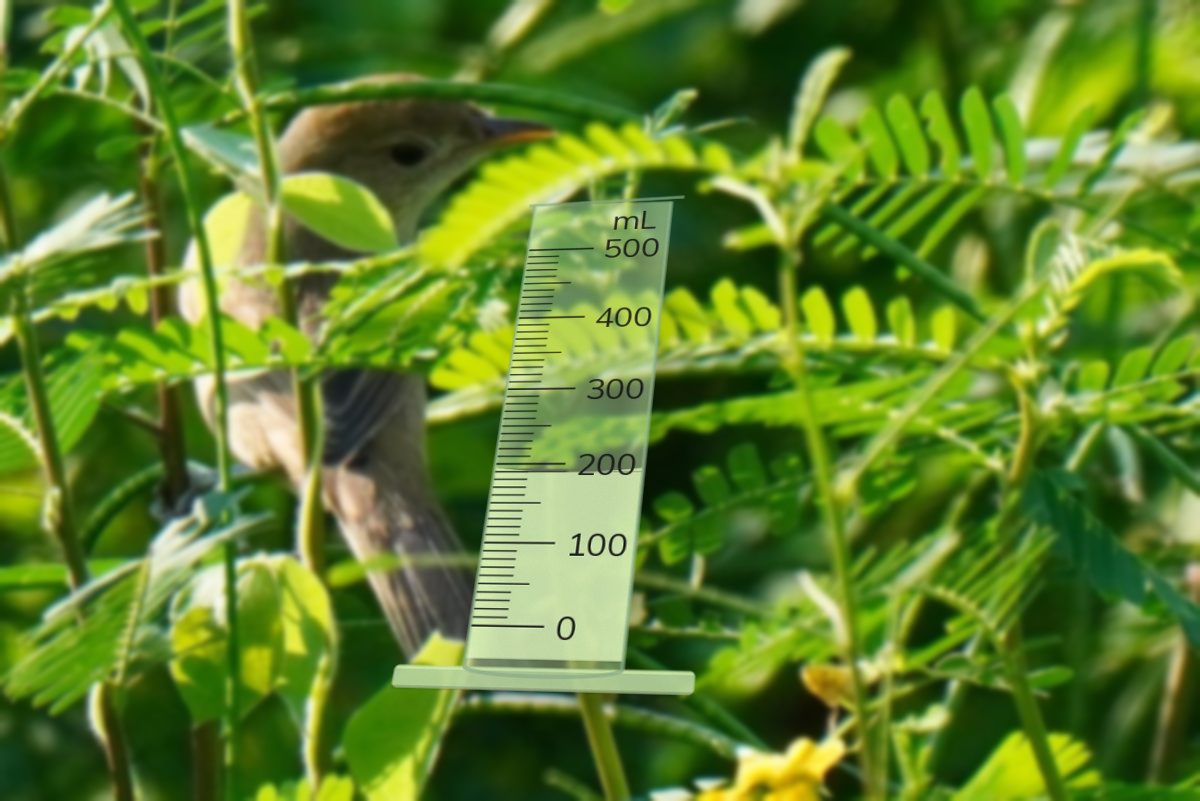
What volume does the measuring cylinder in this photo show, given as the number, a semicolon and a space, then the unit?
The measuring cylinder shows 190; mL
